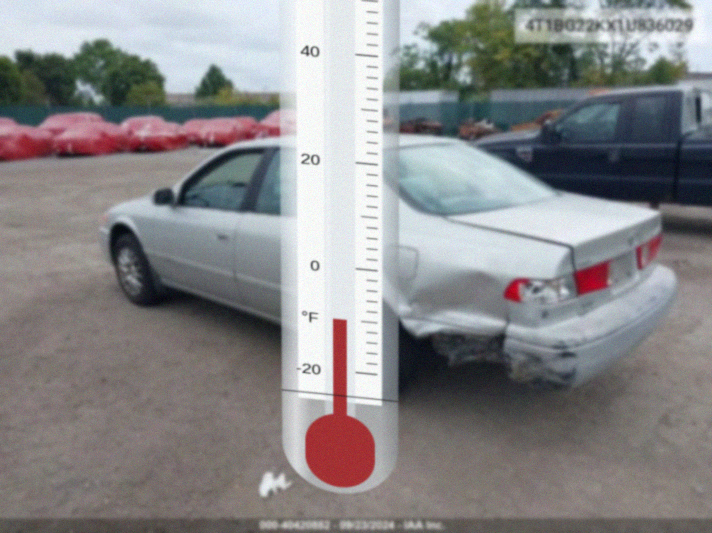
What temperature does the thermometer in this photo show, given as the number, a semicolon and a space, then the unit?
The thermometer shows -10; °F
